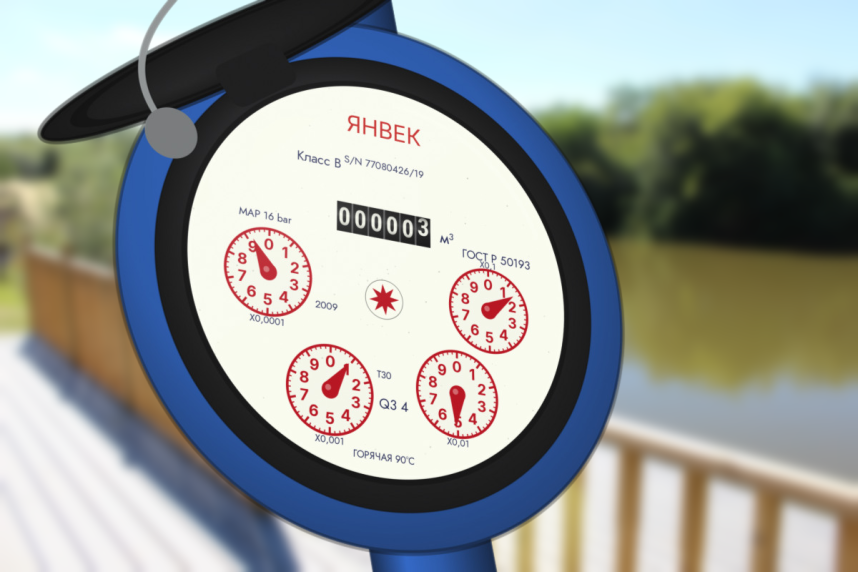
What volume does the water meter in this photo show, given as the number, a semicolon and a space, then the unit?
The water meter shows 3.1509; m³
